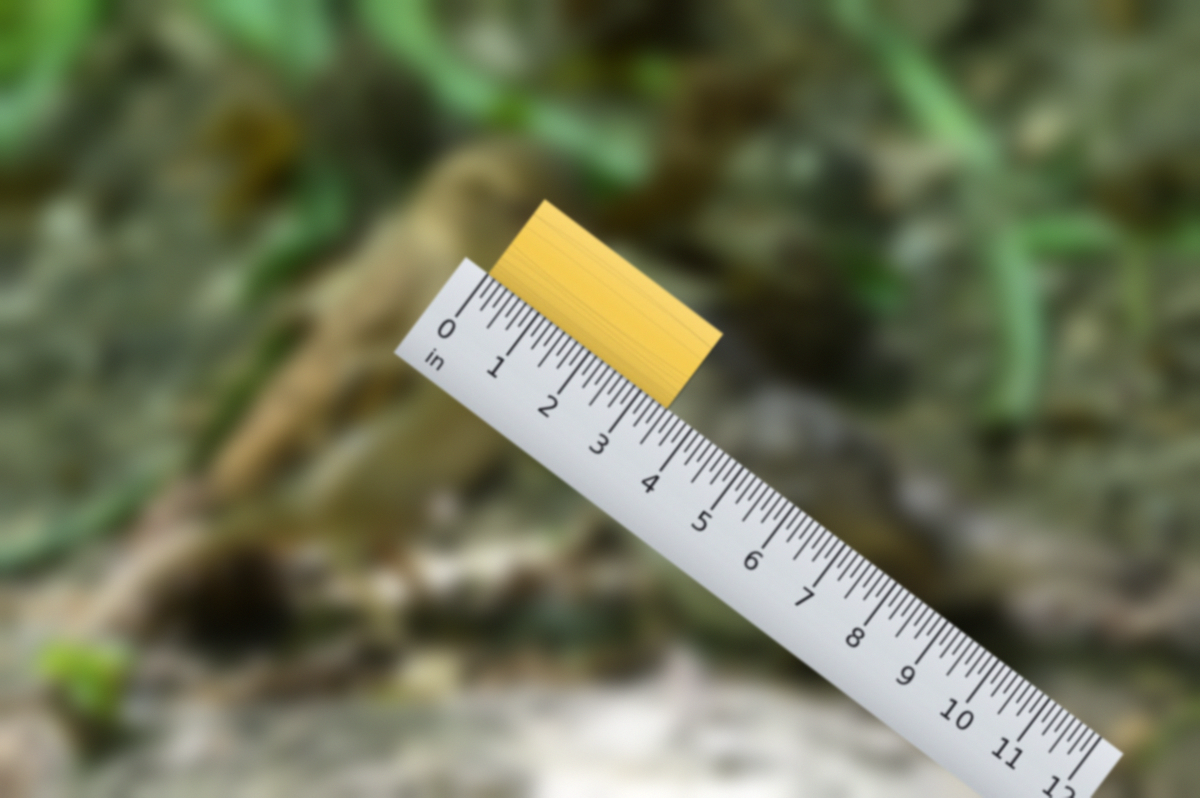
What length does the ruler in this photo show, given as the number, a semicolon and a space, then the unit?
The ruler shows 3.5; in
